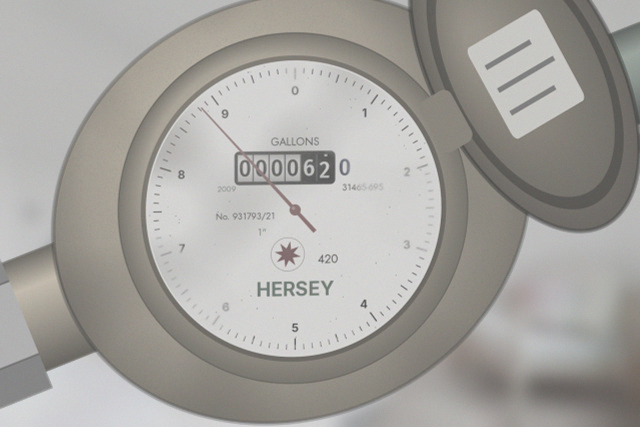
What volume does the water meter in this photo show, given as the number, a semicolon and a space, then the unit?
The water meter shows 618.8; gal
